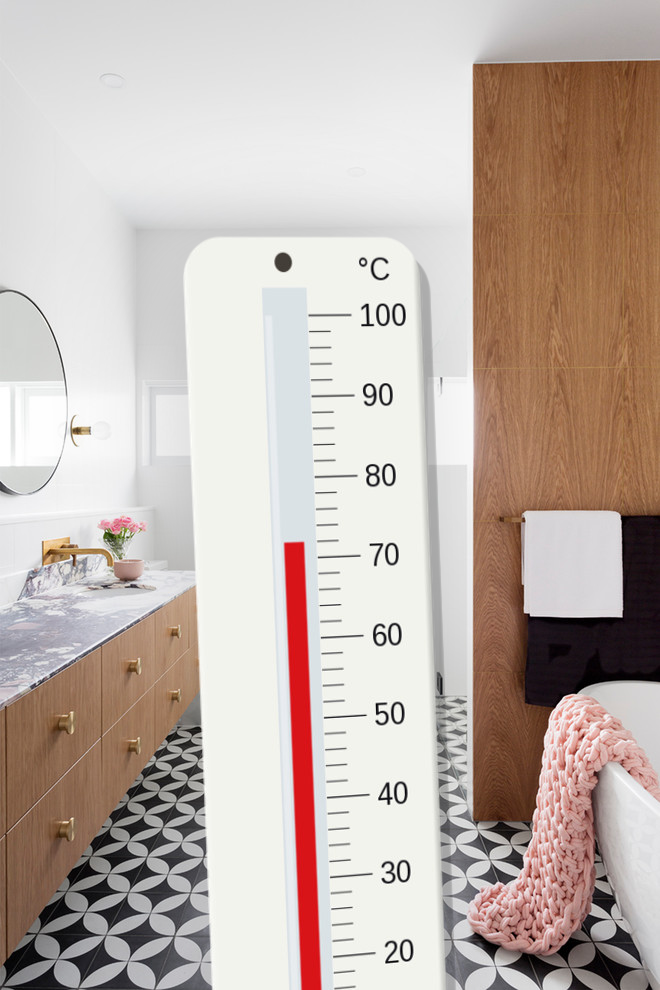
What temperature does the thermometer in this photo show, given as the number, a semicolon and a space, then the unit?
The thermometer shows 72; °C
